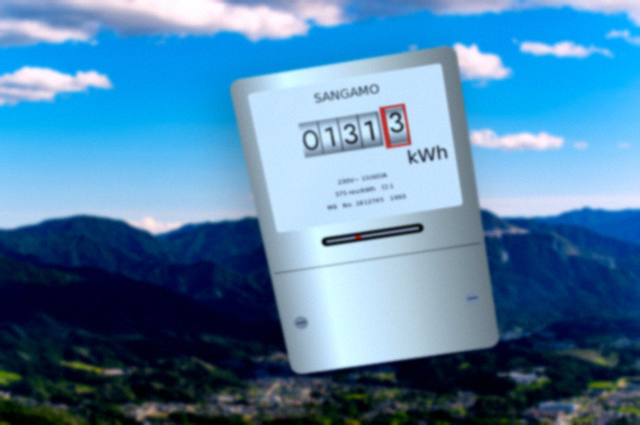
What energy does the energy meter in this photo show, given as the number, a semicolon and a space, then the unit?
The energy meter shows 131.3; kWh
